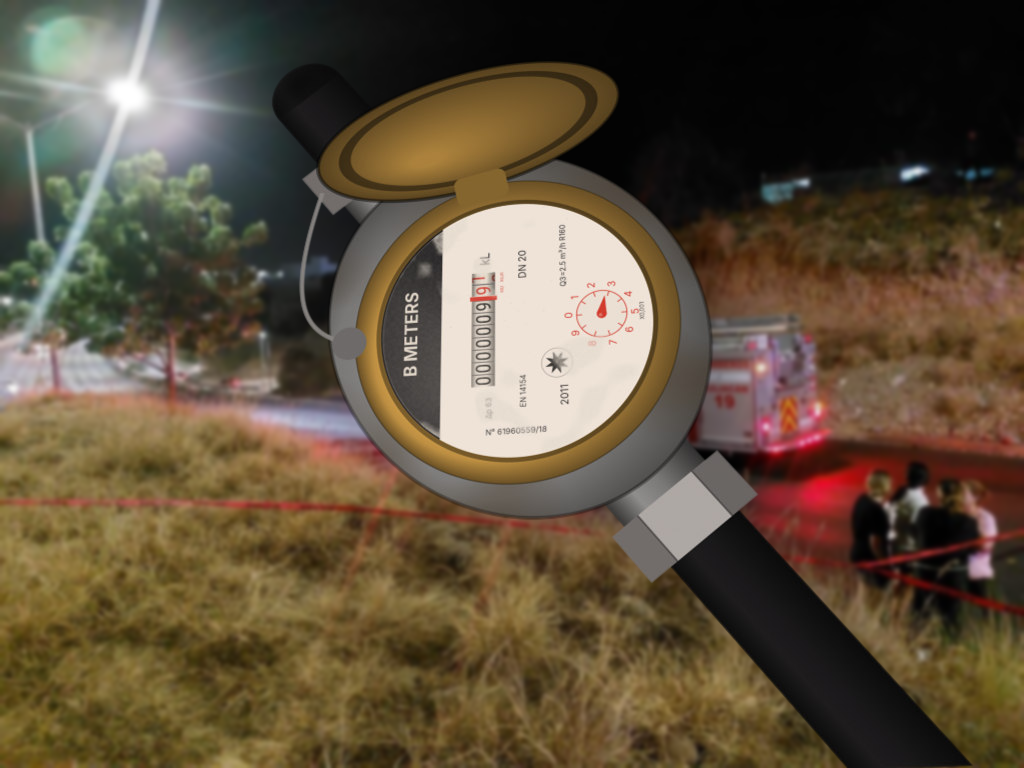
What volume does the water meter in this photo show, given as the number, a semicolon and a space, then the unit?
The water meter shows 9.912; kL
